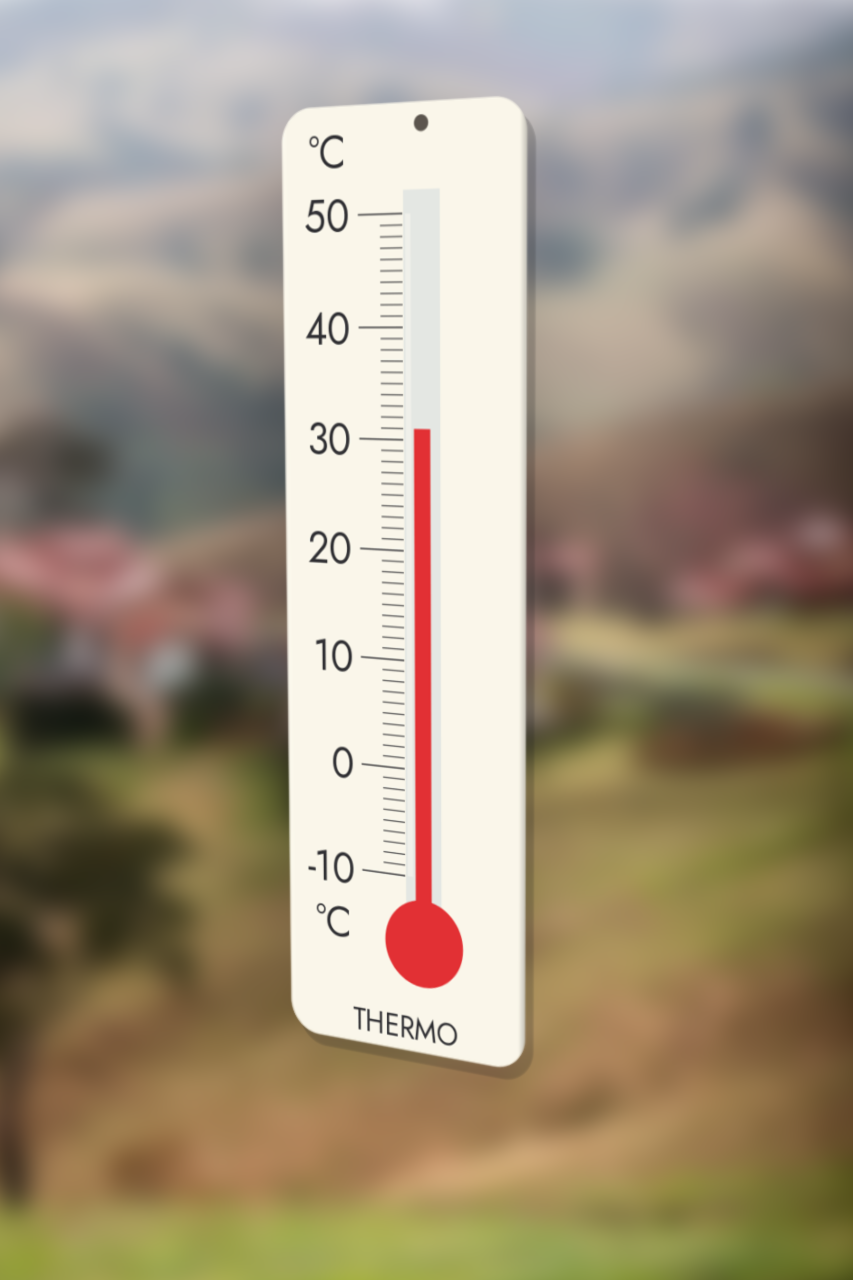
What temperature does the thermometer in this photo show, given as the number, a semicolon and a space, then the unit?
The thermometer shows 31; °C
